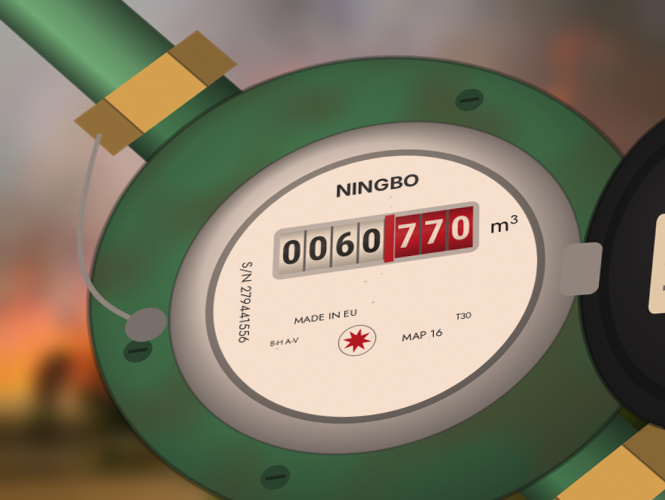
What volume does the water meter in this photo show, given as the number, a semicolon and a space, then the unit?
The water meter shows 60.770; m³
